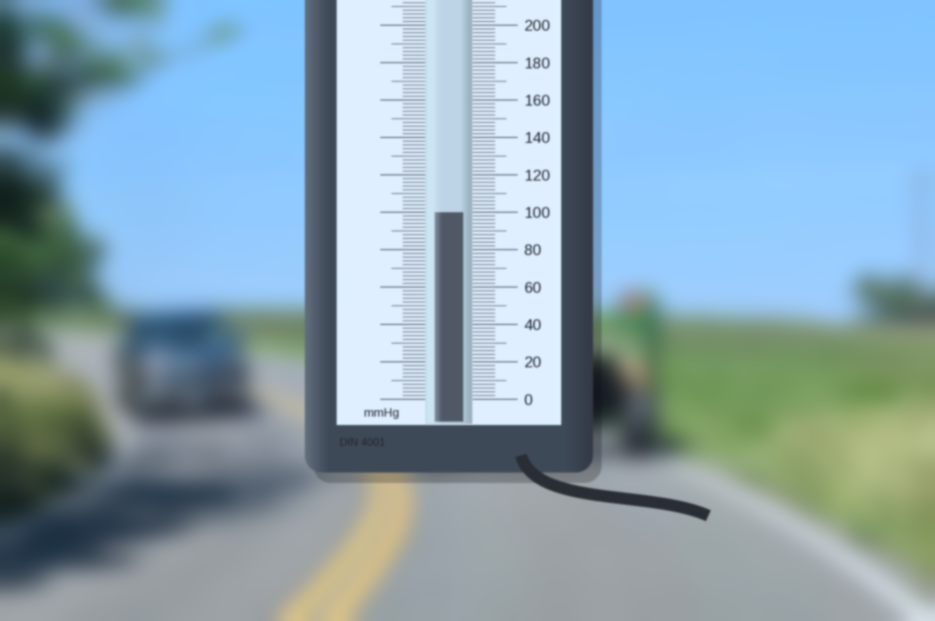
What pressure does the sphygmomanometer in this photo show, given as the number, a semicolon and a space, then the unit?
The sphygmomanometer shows 100; mmHg
